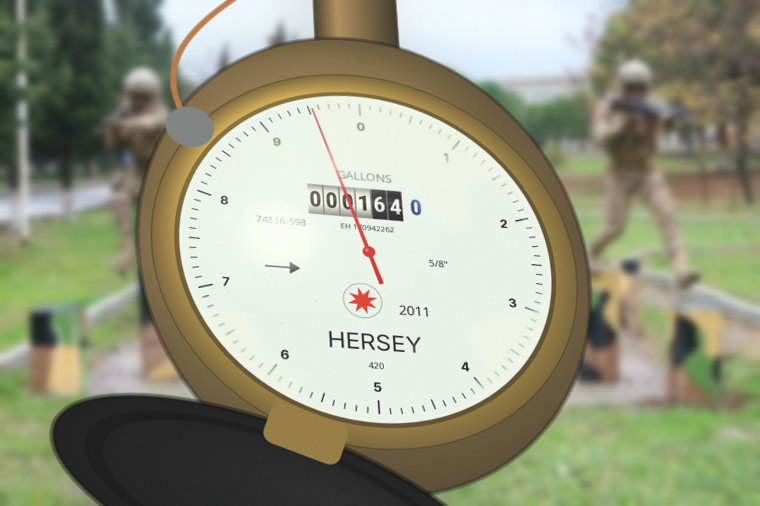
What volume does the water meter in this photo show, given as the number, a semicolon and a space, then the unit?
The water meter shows 1639.5; gal
